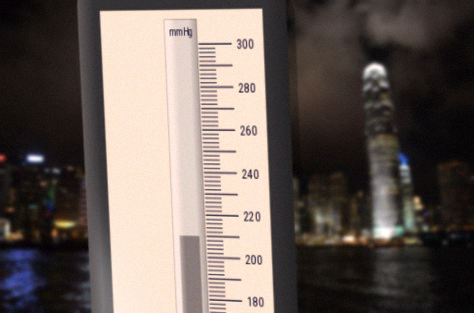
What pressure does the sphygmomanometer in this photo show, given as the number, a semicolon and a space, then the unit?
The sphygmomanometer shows 210; mmHg
